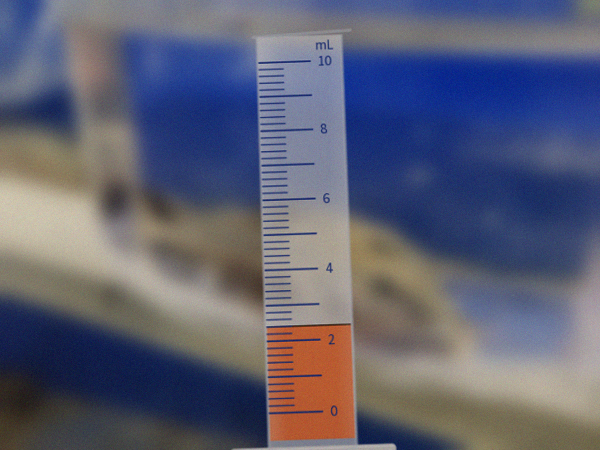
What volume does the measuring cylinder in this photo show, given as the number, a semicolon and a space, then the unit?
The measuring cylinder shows 2.4; mL
